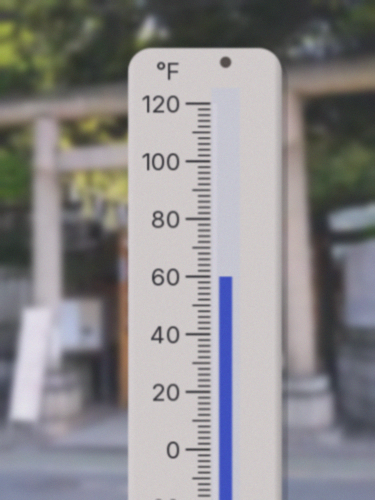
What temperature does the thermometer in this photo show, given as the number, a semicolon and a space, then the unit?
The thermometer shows 60; °F
